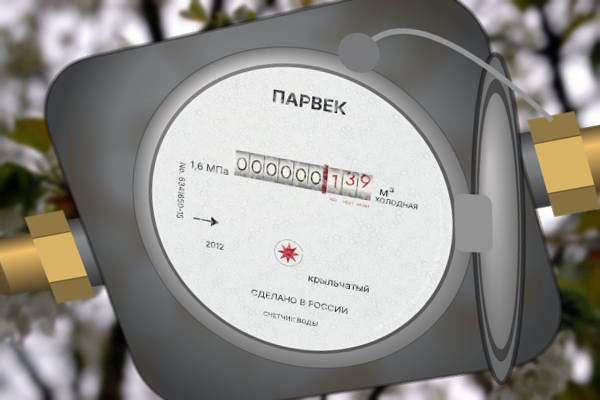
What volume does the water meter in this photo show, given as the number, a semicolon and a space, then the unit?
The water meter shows 0.139; m³
